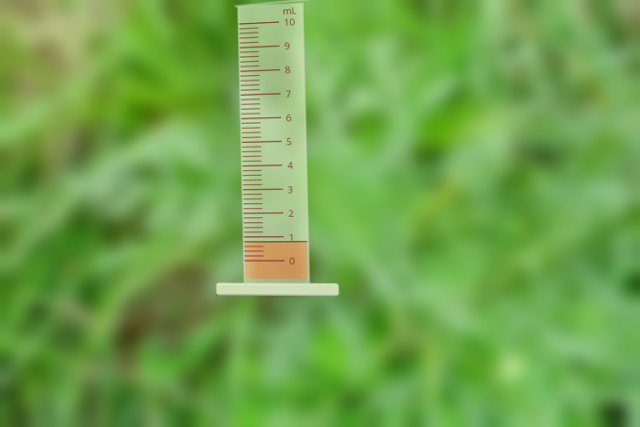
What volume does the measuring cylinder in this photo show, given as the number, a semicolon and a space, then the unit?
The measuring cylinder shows 0.8; mL
